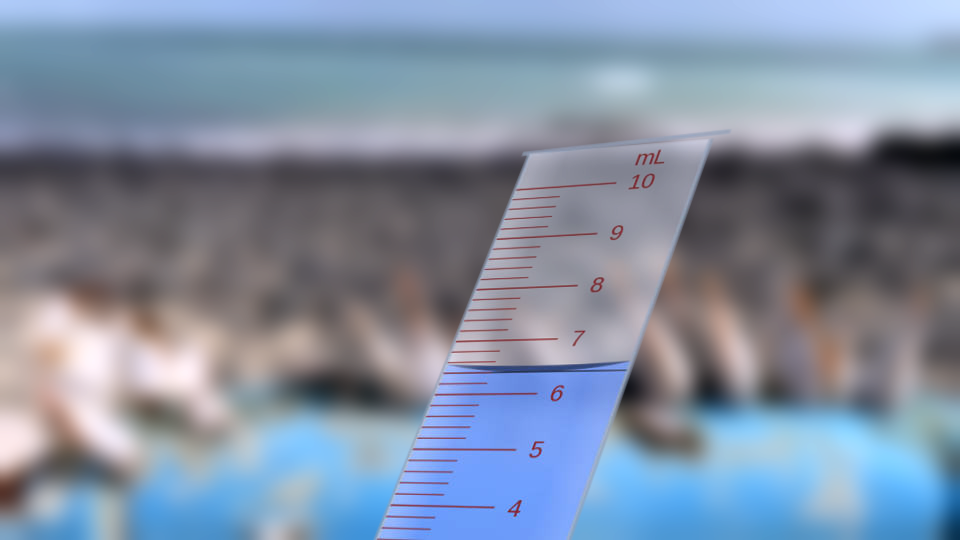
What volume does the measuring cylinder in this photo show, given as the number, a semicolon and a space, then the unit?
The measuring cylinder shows 6.4; mL
